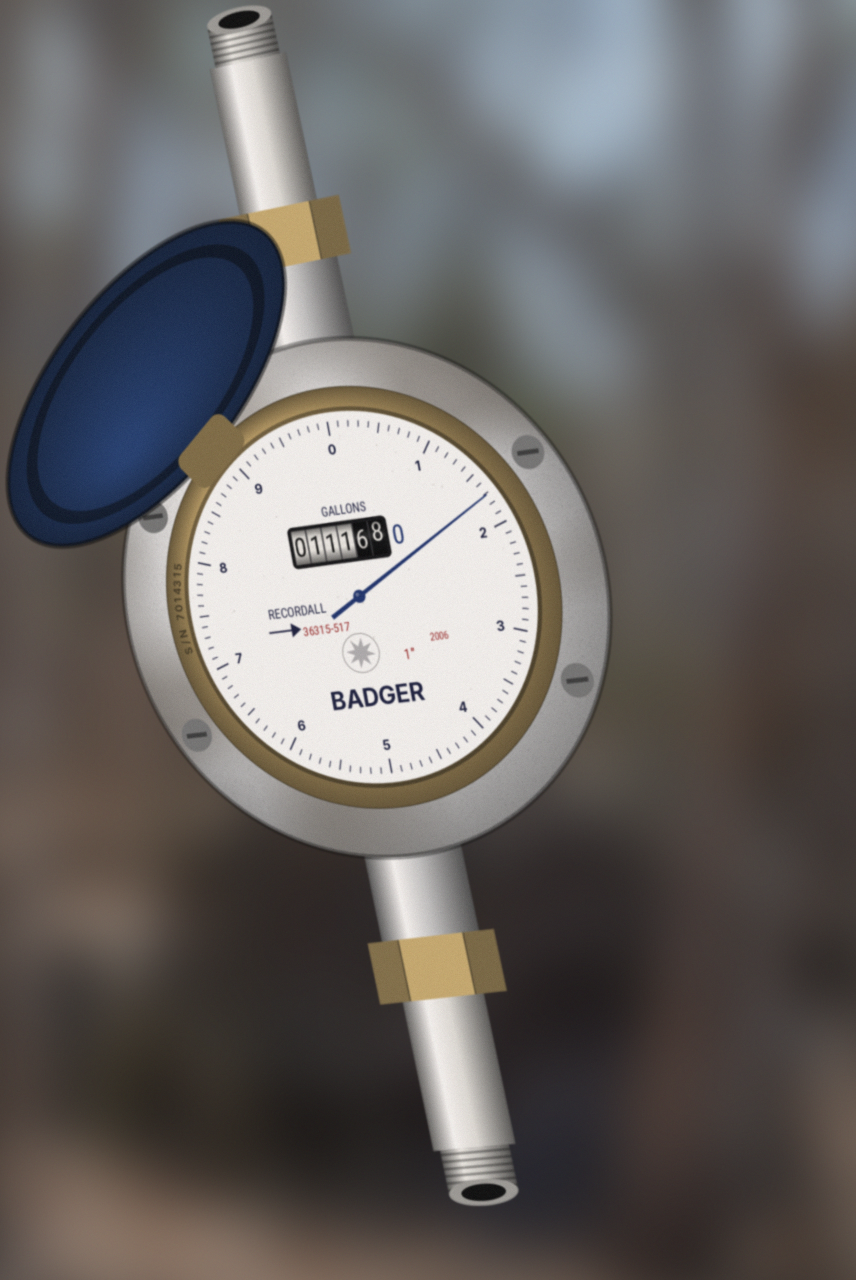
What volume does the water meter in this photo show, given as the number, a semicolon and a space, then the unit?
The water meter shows 111681.7; gal
